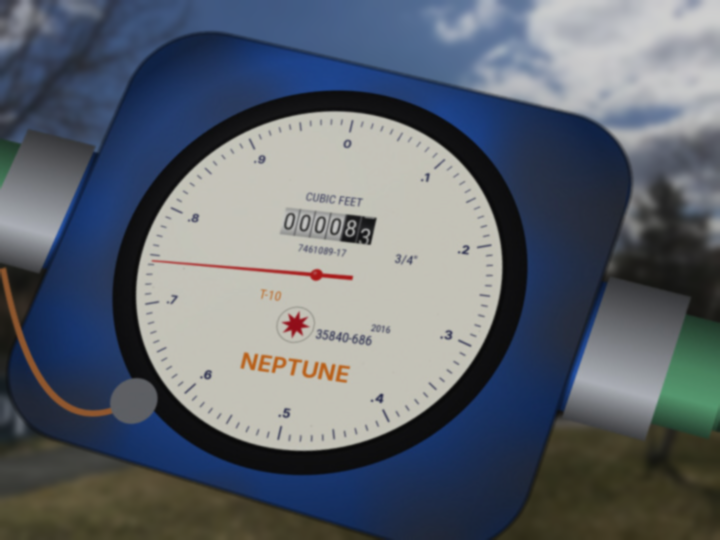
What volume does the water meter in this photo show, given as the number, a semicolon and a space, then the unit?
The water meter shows 82.74; ft³
